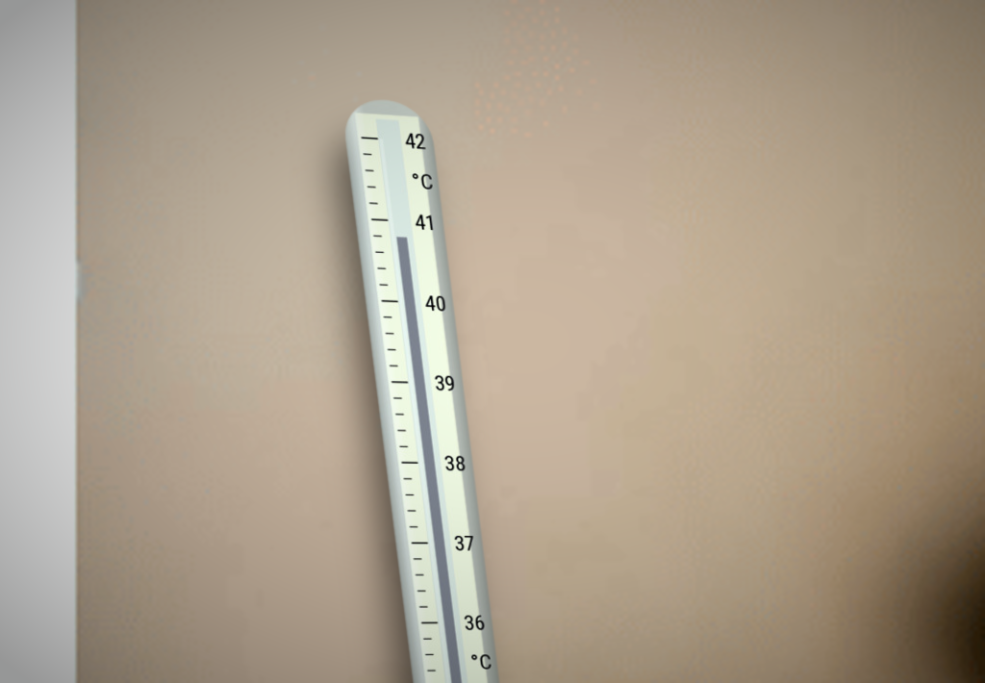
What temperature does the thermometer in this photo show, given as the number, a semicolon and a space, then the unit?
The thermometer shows 40.8; °C
